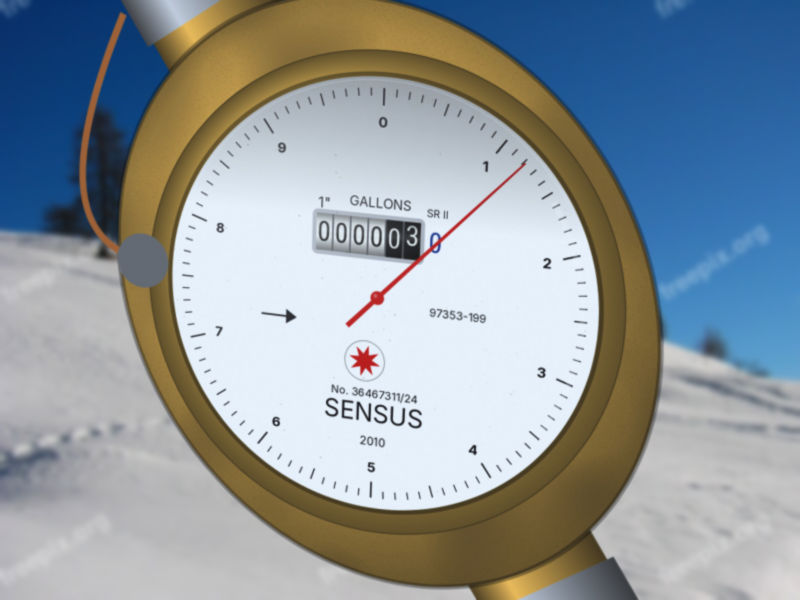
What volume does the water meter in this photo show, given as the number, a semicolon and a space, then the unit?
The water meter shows 31.2; gal
